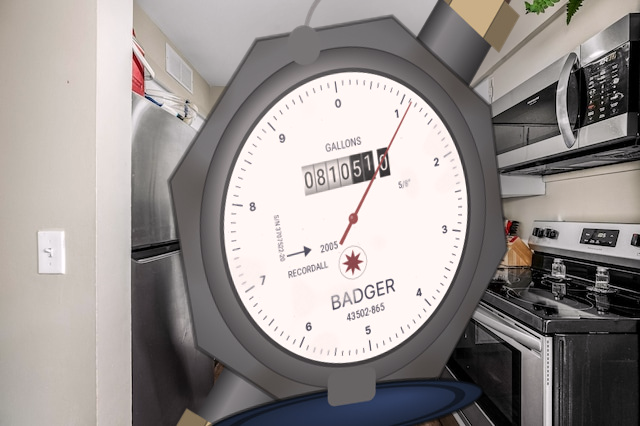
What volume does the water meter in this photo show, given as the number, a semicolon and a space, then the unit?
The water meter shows 810511.1; gal
